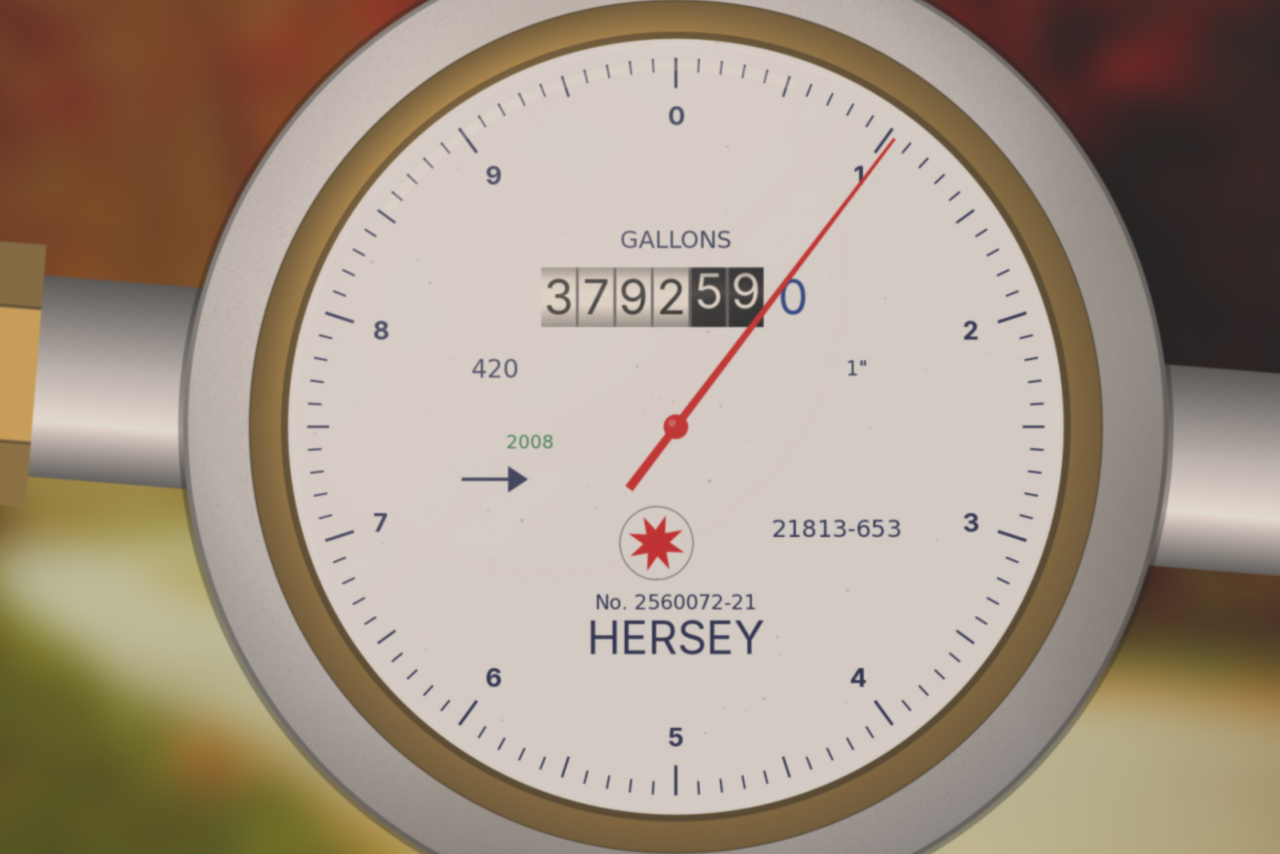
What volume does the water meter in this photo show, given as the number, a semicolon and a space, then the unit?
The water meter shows 3792591.0; gal
